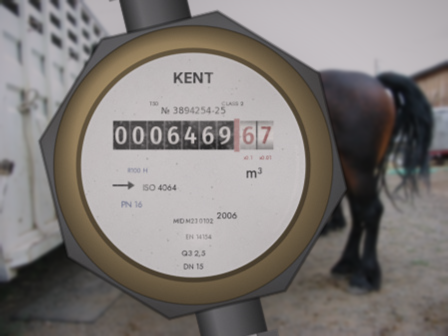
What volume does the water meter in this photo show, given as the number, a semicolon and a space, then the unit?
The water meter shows 6469.67; m³
